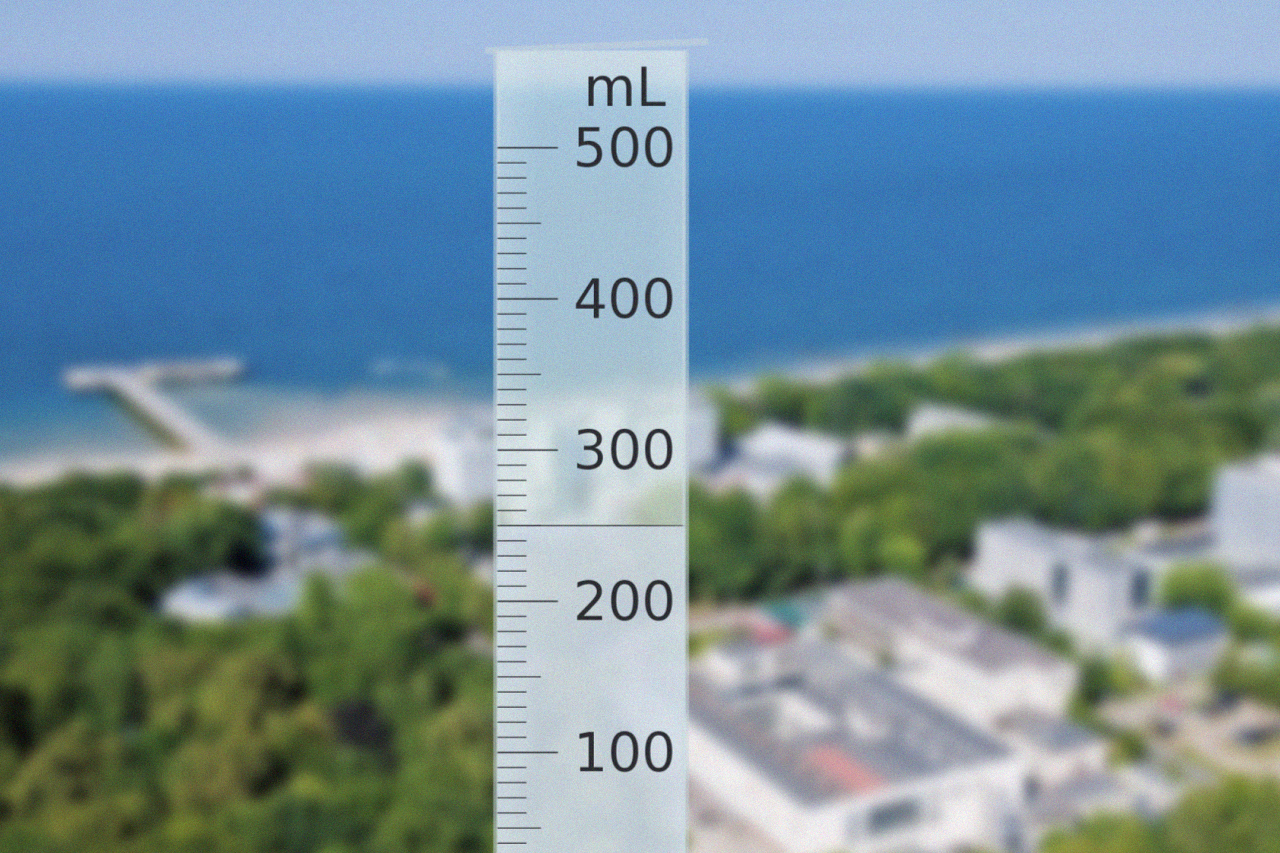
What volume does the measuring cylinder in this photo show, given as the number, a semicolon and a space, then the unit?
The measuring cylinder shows 250; mL
